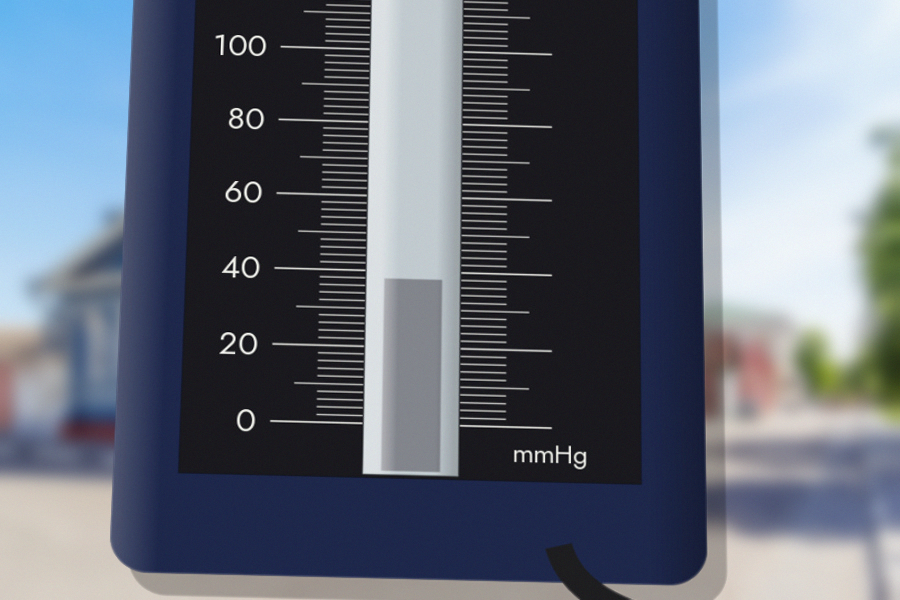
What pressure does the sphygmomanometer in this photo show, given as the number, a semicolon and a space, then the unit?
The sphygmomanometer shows 38; mmHg
